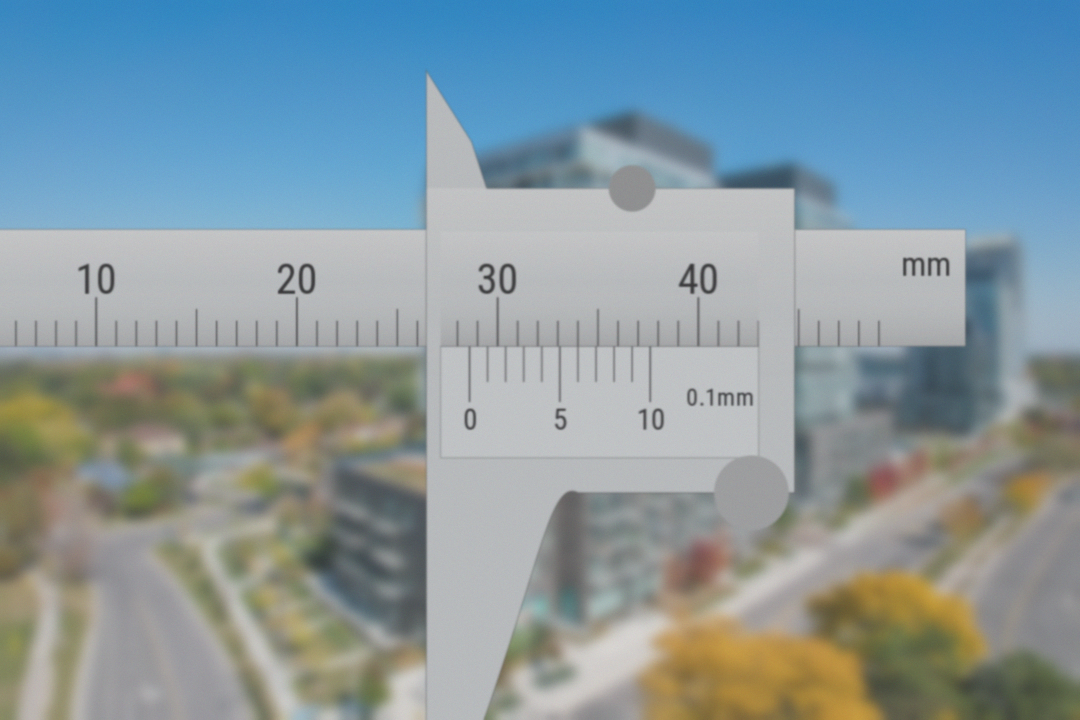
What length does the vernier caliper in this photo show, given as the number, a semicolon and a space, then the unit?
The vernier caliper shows 28.6; mm
